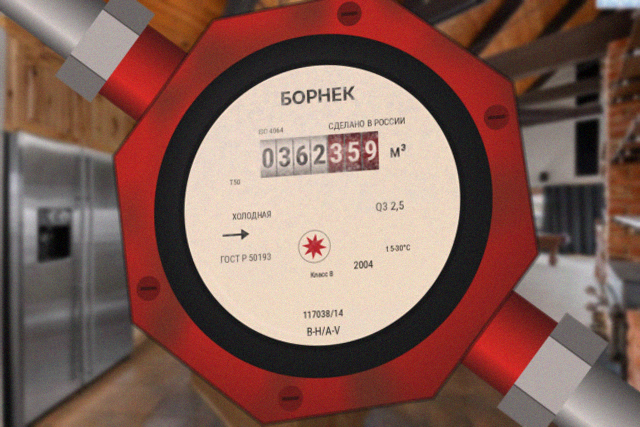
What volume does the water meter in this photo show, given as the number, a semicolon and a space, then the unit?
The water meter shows 362.359; m³
